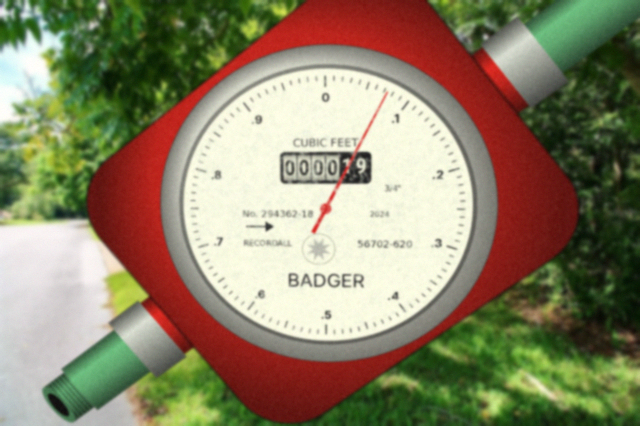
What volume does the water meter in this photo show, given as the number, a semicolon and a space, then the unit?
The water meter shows 19.07; ft³
